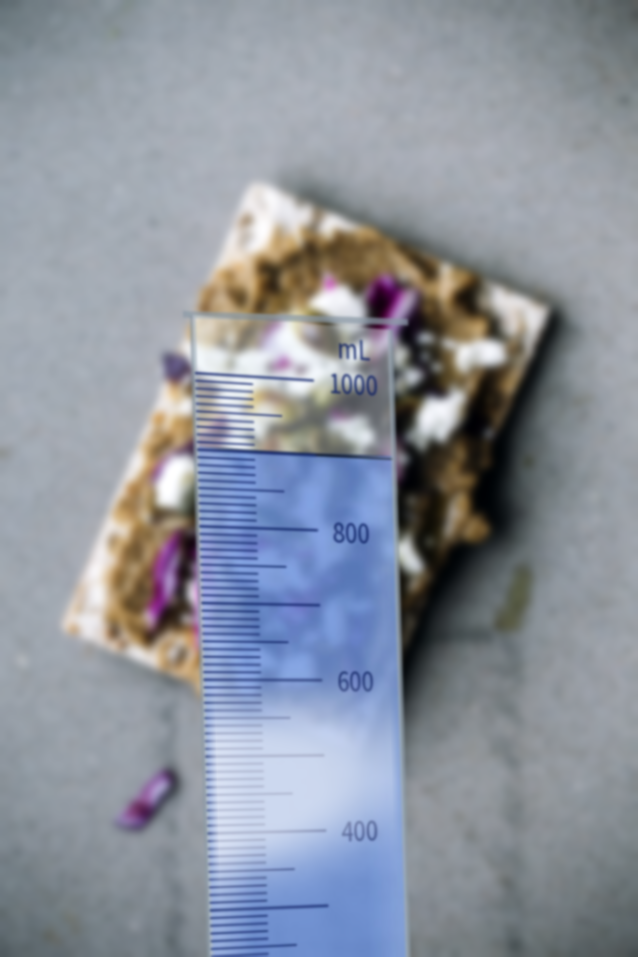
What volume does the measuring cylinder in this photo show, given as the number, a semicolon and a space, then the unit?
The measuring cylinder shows 900; mL
